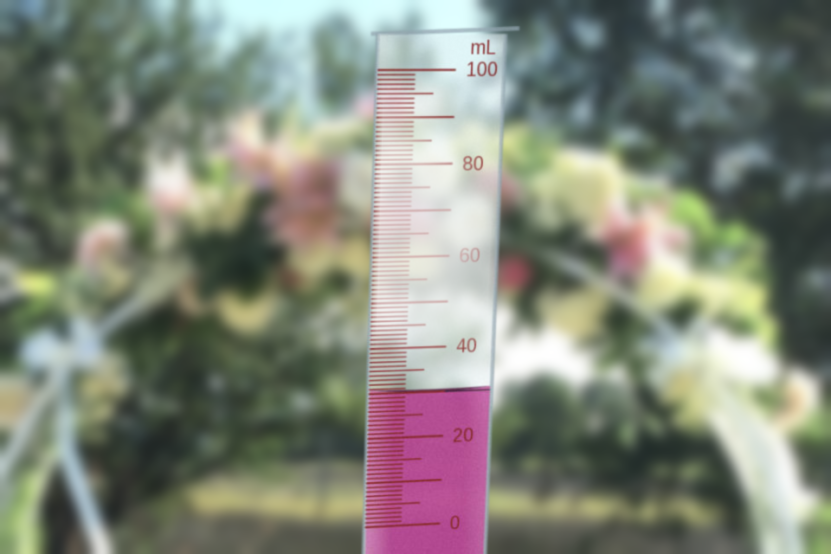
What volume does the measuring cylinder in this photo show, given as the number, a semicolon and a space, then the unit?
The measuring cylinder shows 30; mL
